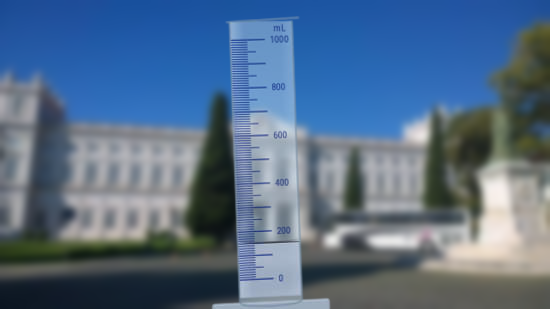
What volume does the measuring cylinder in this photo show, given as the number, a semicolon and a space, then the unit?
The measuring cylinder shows 150; mL
